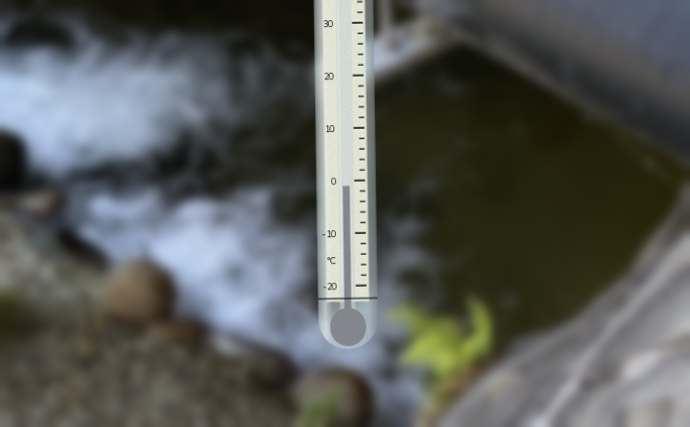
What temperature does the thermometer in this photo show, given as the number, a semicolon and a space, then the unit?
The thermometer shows -1; °C
